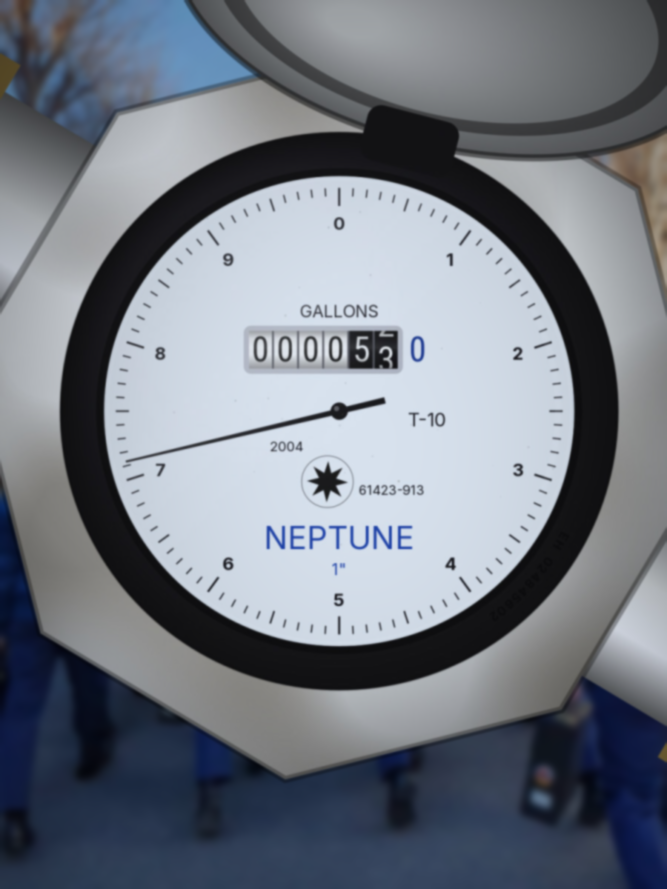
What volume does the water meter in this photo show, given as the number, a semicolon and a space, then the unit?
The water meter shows 527.1; gal
